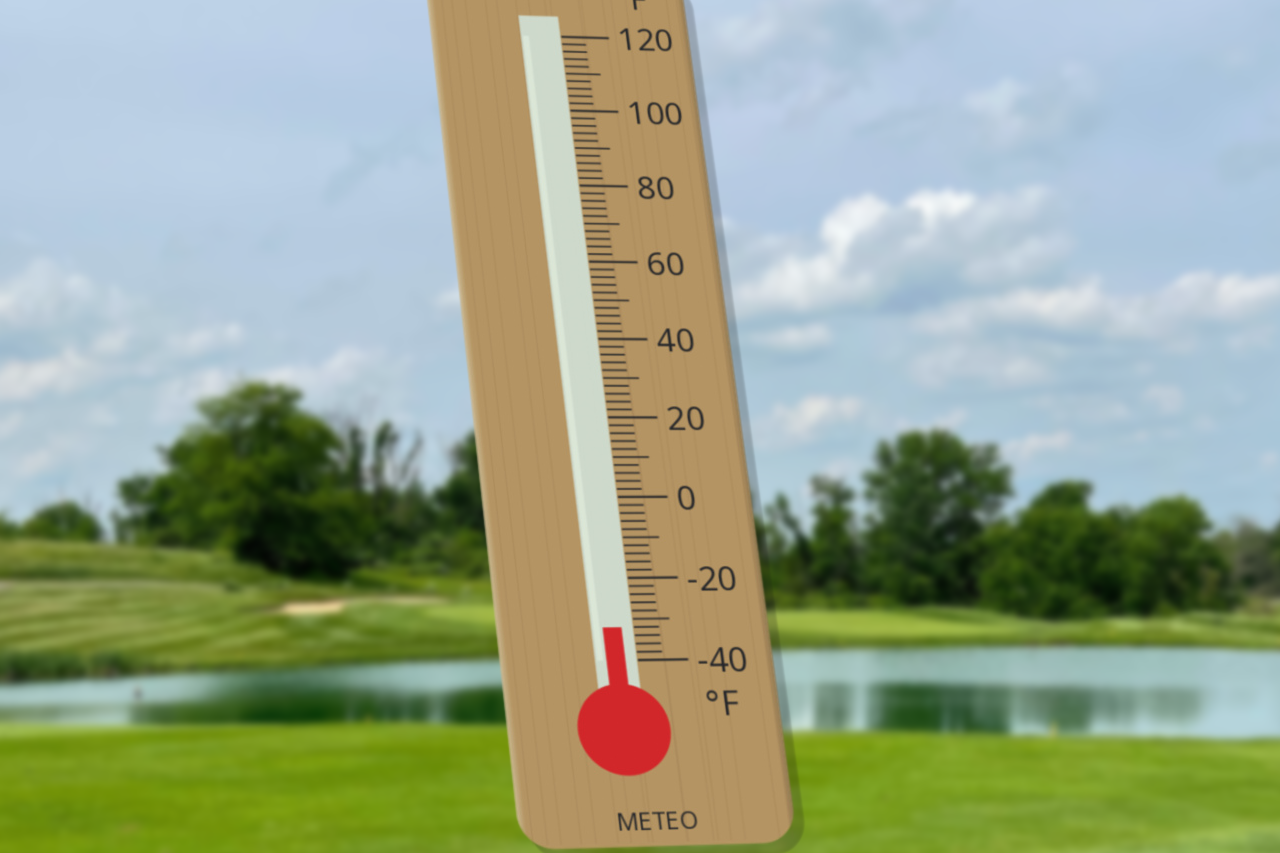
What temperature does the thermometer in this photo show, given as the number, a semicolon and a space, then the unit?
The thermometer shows -32; °F
